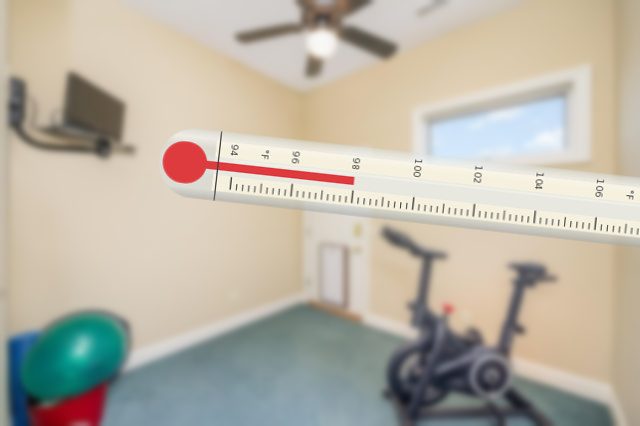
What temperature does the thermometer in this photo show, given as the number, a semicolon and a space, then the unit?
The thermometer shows 98; °F
